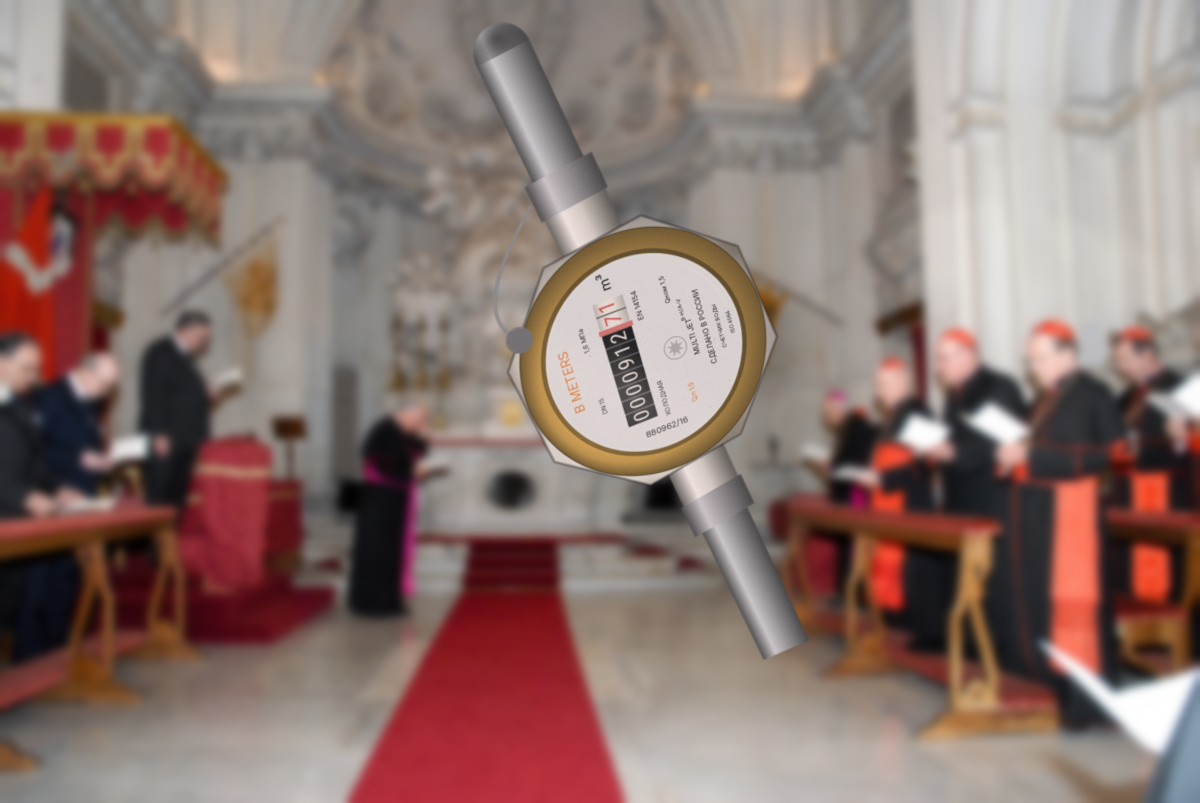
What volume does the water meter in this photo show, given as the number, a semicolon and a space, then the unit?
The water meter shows 912.71; m³
